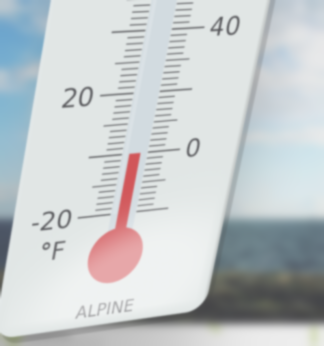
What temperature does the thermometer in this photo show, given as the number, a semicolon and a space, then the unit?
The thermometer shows 0; °F
